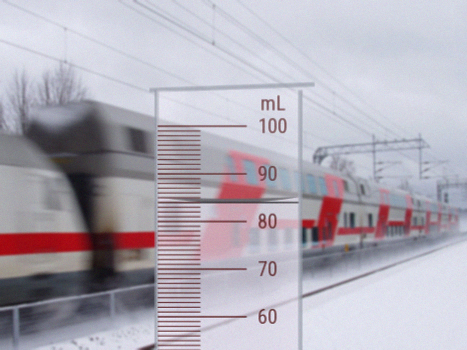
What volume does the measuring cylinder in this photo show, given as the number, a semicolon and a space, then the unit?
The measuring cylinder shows 84; mL
